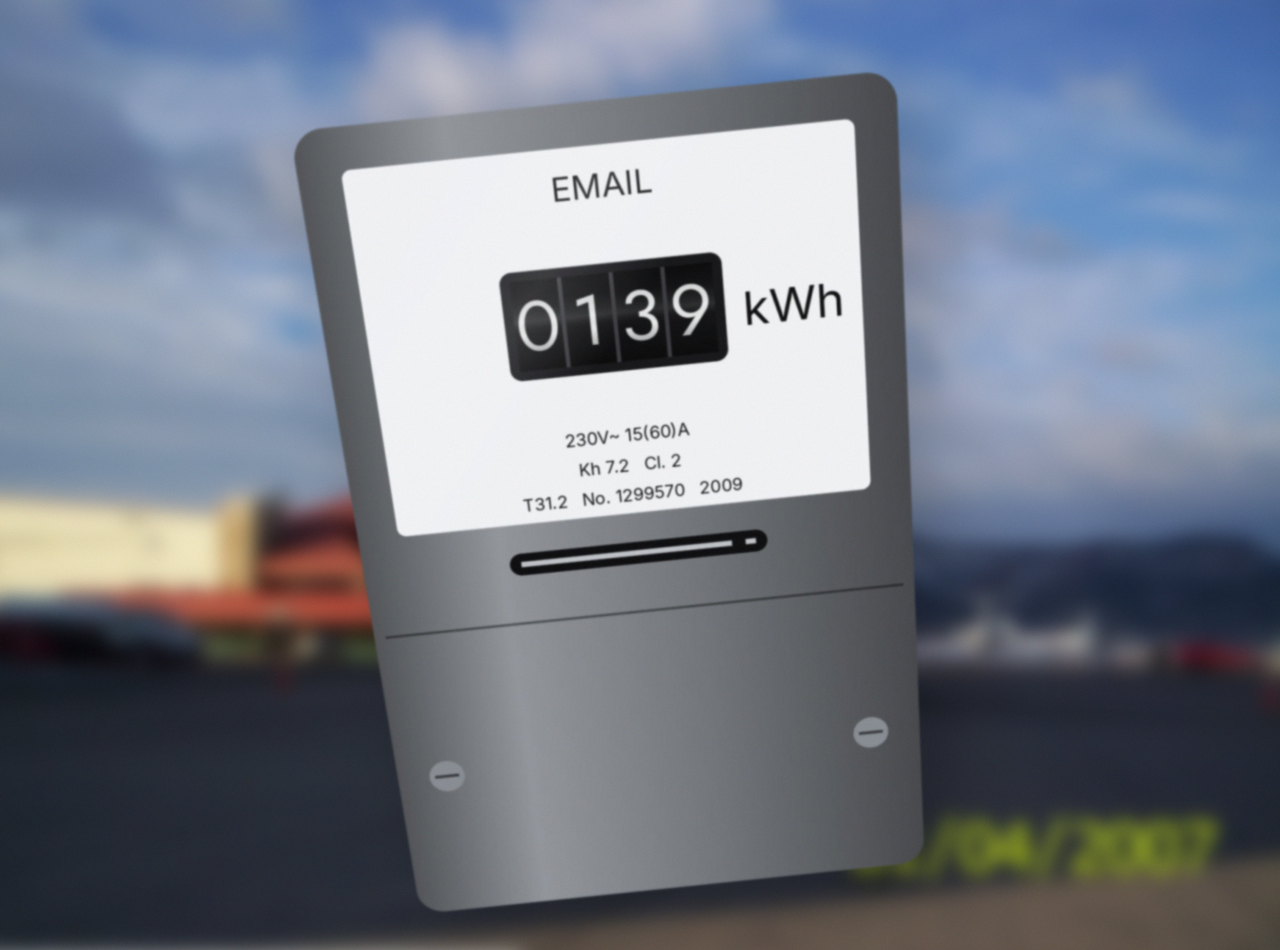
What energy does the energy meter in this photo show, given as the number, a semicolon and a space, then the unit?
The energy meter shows 139; kWh
